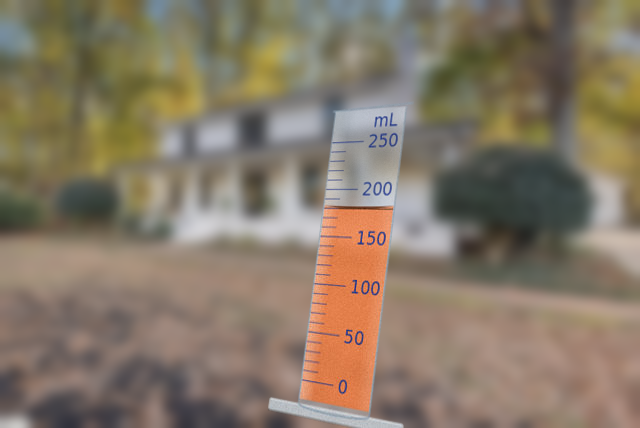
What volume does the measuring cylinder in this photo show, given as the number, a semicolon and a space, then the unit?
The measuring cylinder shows 180; mL
